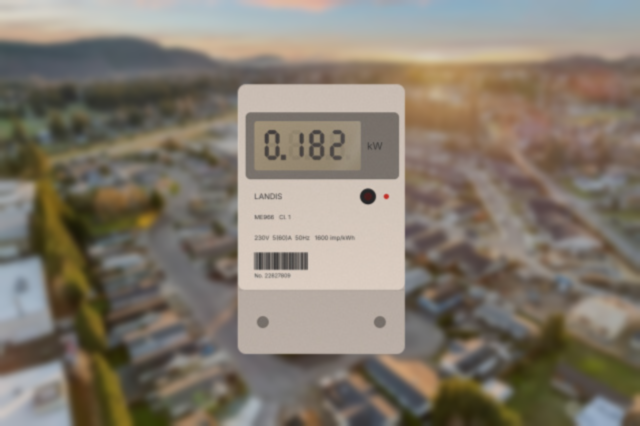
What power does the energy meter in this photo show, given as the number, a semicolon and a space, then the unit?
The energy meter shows 0.182; kW
